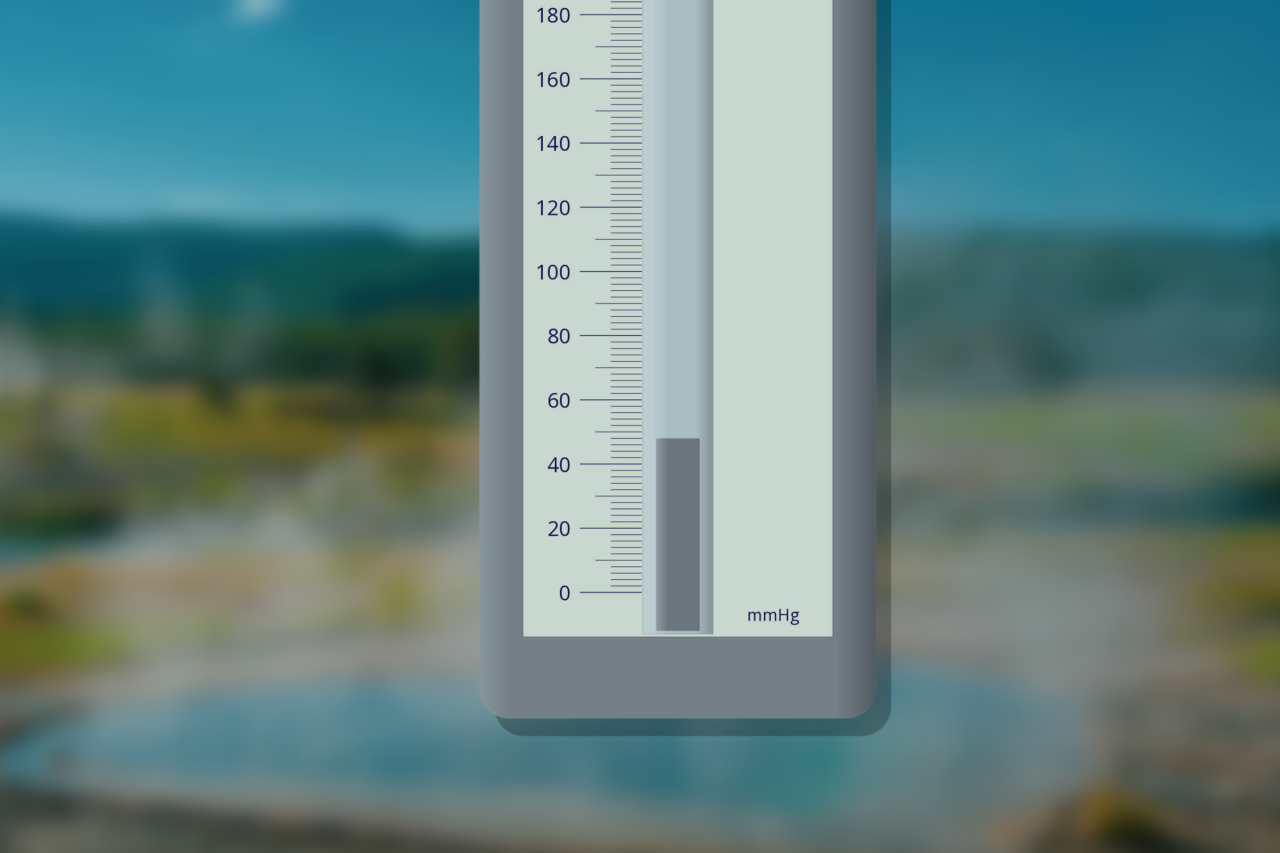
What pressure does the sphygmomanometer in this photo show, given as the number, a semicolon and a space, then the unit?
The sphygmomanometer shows 48; mmHg
